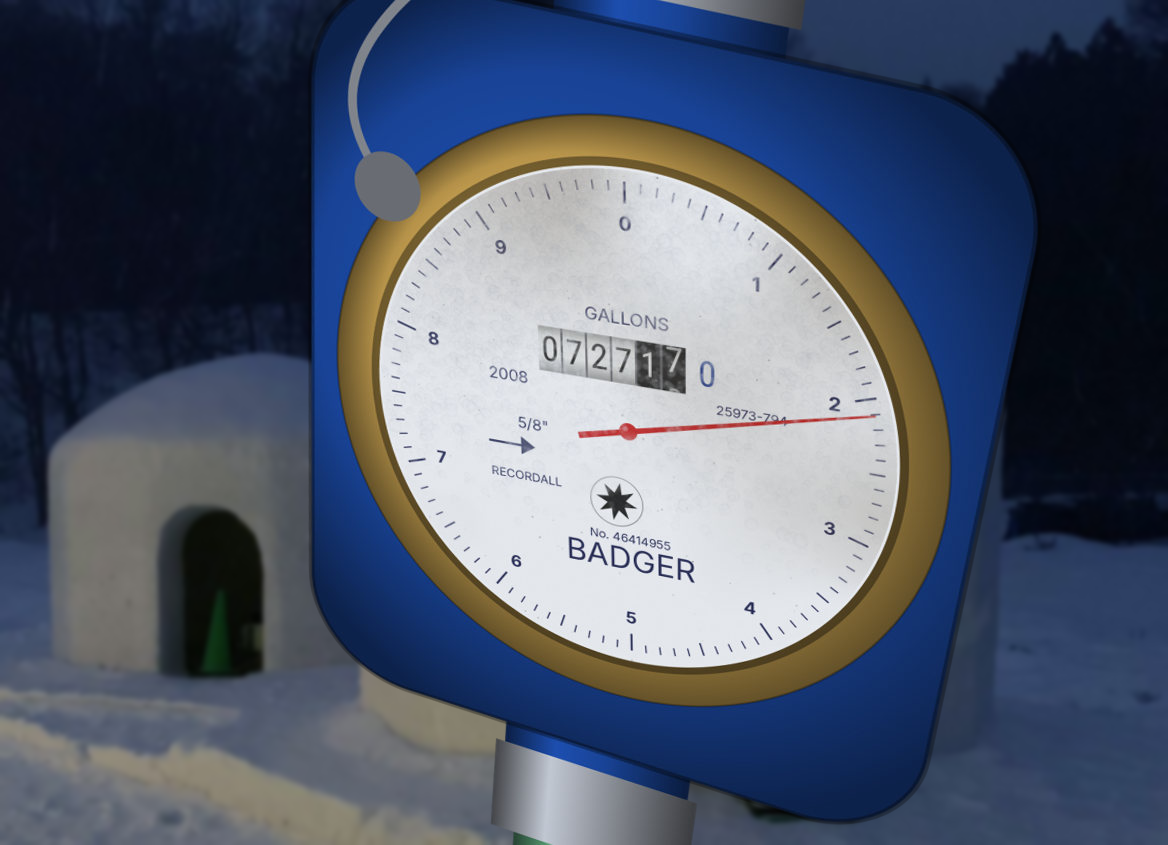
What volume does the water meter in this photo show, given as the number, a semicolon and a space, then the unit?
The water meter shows 727172.1; gal
